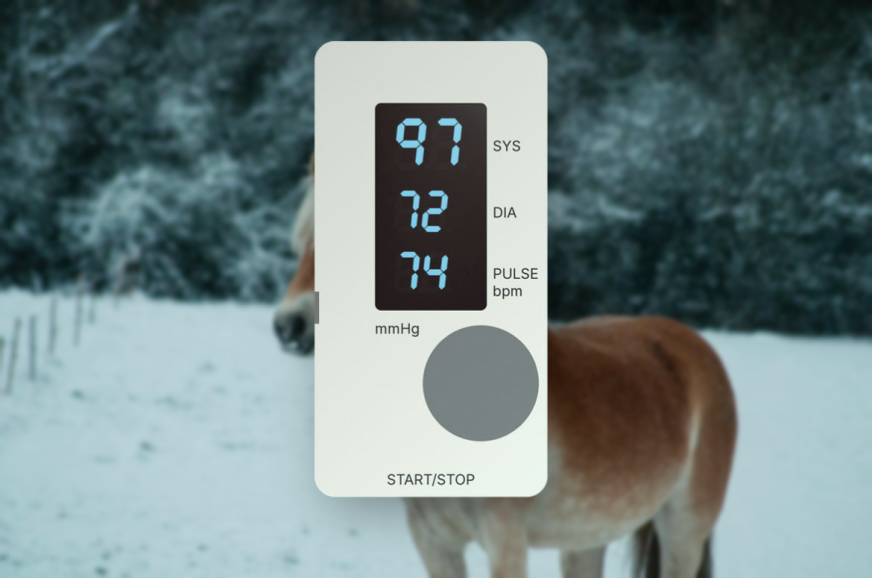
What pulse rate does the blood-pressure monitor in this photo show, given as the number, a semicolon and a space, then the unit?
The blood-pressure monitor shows 74; bpm
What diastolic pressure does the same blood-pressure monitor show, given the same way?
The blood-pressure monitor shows 72; mmHg
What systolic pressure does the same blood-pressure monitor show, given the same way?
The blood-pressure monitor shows 97; mmHg
